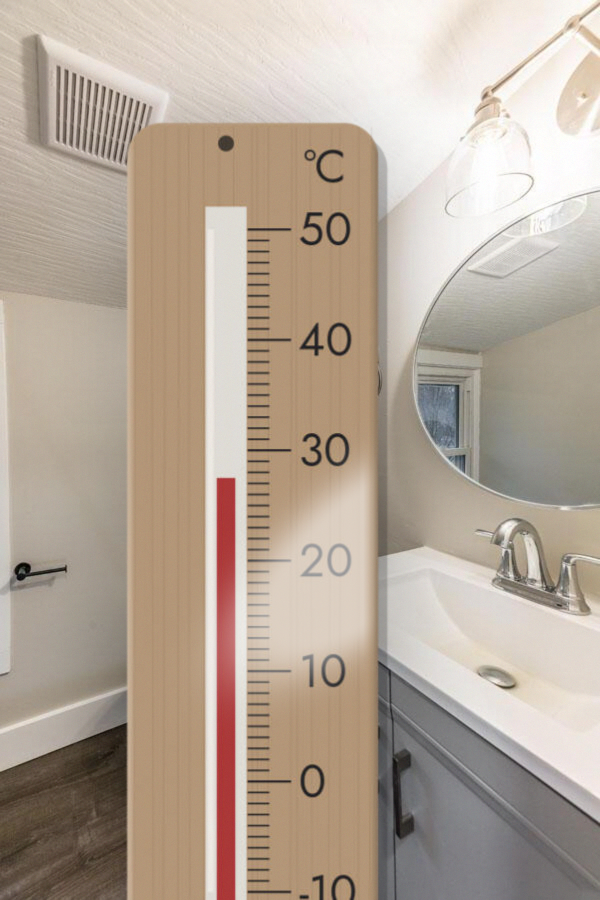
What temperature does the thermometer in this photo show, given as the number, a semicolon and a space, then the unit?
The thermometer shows 27.5; °C
